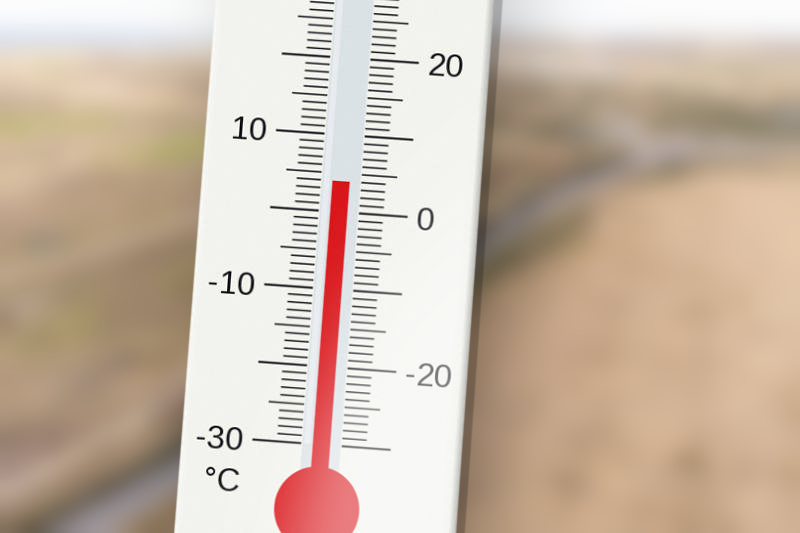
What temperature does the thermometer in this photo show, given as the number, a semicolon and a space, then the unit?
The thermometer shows 4; °C
